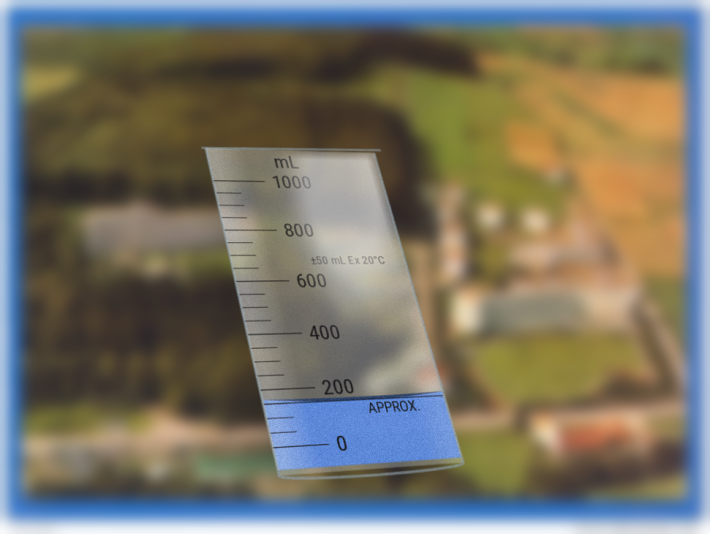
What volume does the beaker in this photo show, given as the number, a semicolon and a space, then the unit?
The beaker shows 150; mL
